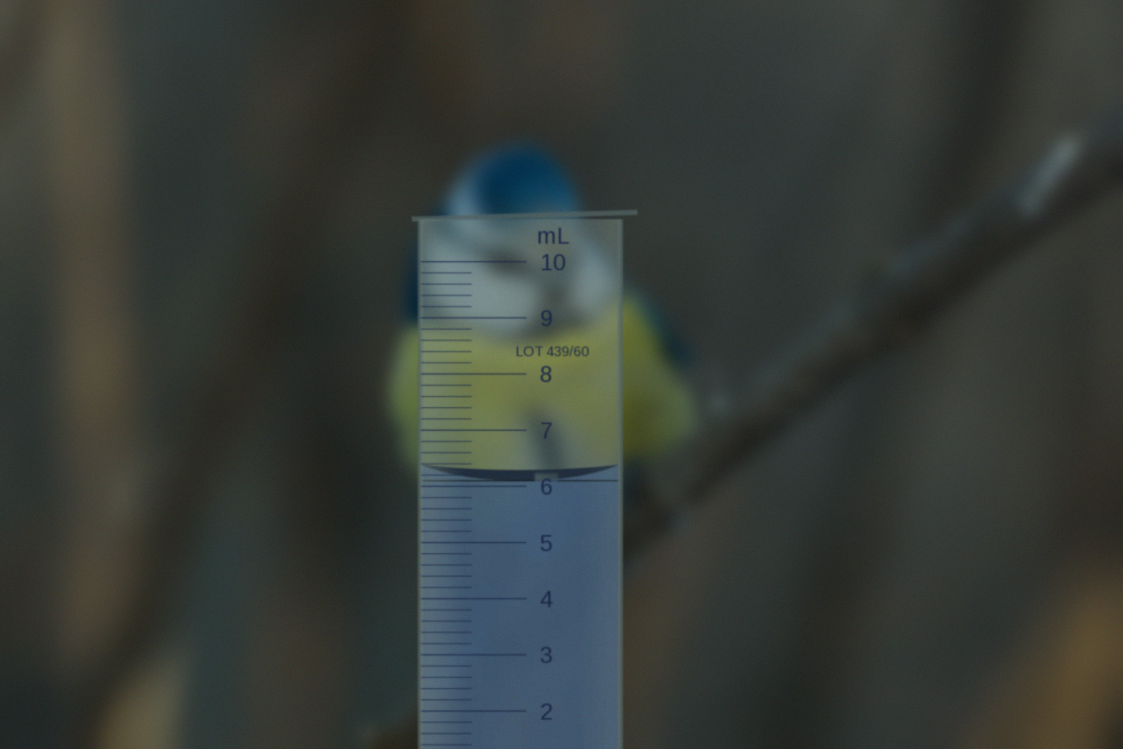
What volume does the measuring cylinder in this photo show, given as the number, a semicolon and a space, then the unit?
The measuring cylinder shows 6.1; mL
